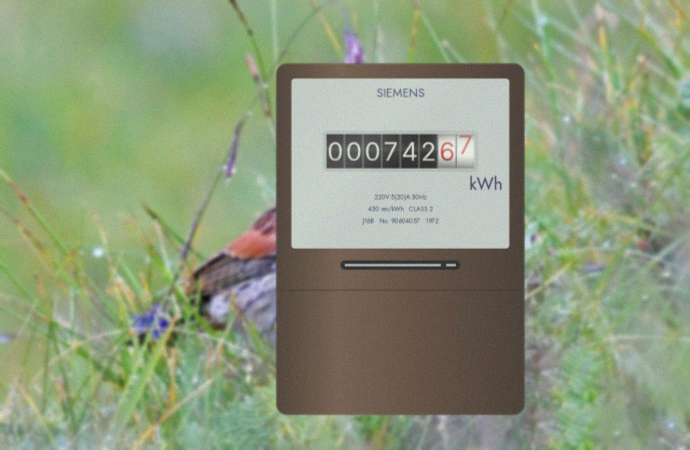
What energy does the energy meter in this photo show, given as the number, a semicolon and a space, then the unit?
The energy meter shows 742.67; kWh
